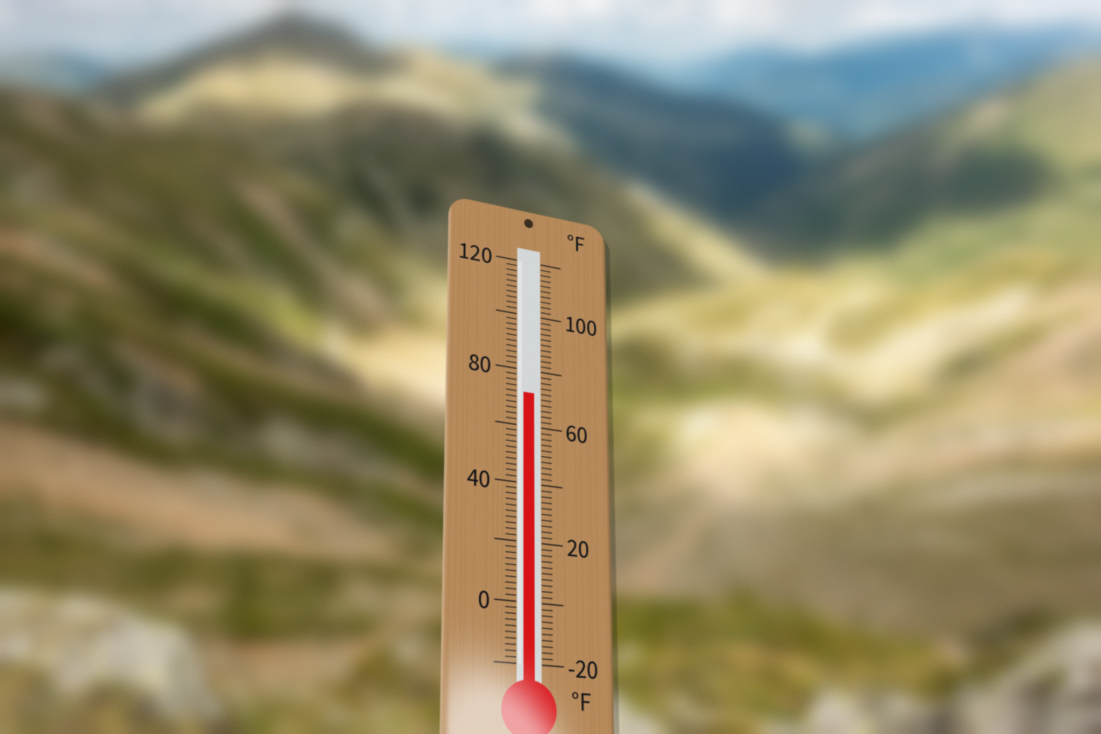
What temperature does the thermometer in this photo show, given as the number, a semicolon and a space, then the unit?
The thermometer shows 72; °F
